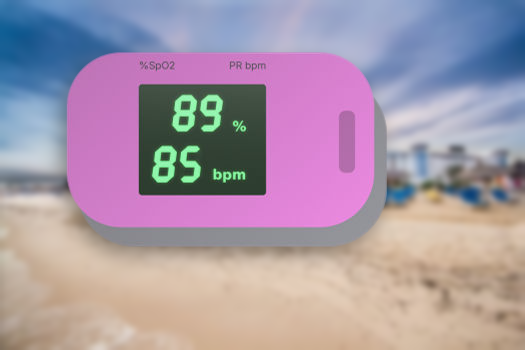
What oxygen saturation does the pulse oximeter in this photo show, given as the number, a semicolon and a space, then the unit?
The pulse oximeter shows 89; %
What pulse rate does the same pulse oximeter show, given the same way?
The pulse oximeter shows 85; bpm
